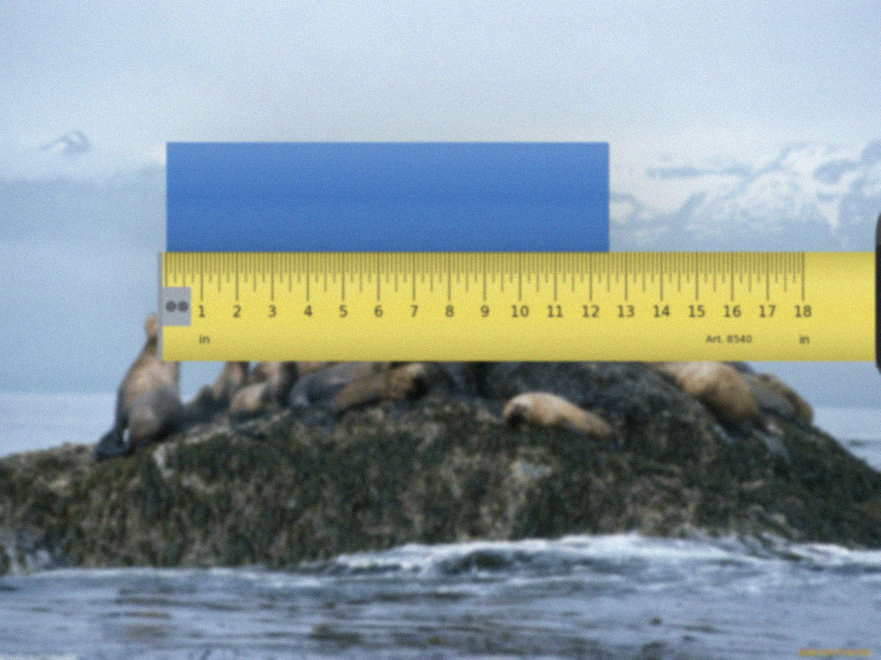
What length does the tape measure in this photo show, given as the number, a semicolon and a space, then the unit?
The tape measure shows 12.5; in
